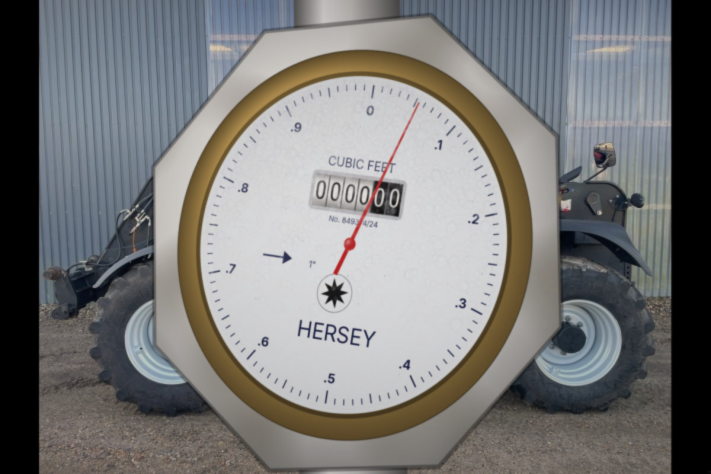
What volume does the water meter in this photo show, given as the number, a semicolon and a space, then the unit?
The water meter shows 0.05; ft³
